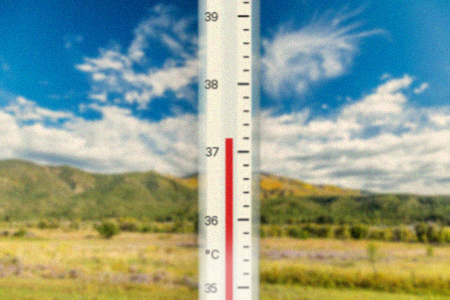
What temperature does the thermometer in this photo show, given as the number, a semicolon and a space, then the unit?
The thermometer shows 37.2; °C
